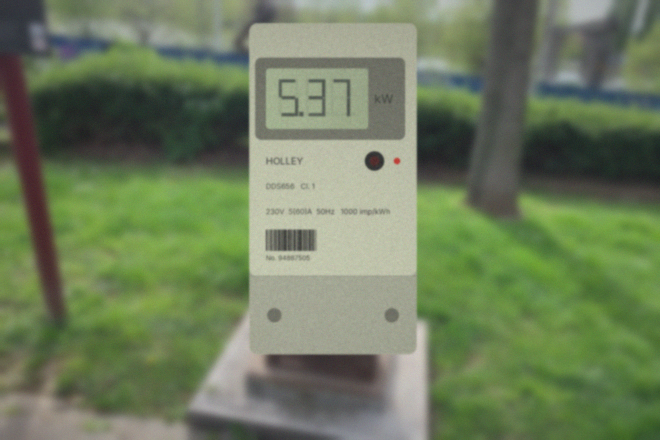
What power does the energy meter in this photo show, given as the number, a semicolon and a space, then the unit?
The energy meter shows 5.37; kW
